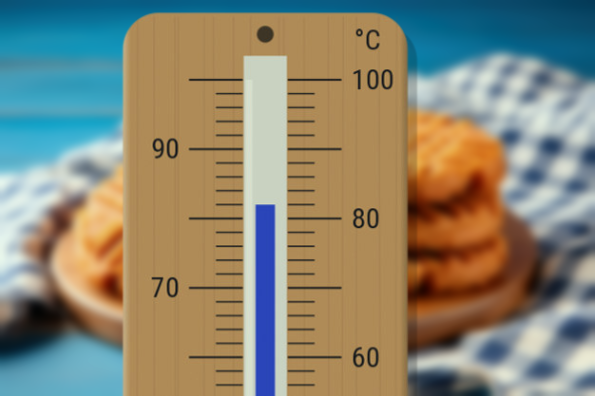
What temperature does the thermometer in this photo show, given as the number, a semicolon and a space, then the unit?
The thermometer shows 82; °C
